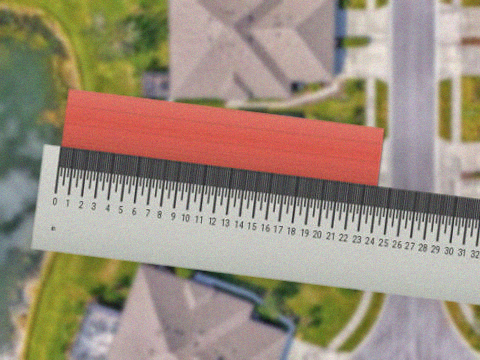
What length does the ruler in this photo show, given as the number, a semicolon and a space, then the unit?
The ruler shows 24; in
